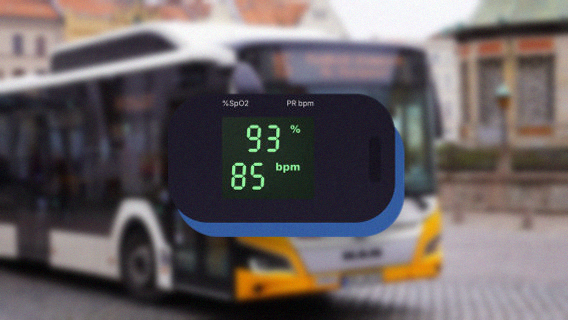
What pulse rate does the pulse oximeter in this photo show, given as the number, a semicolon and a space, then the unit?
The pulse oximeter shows 85; bpm
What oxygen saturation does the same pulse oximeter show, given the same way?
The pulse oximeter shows 93; %
